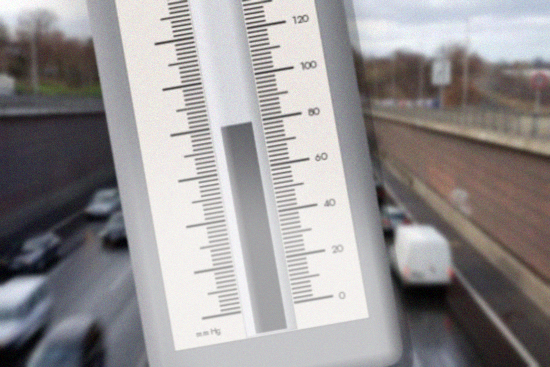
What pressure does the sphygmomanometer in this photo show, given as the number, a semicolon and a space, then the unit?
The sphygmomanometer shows 80; mmHg
